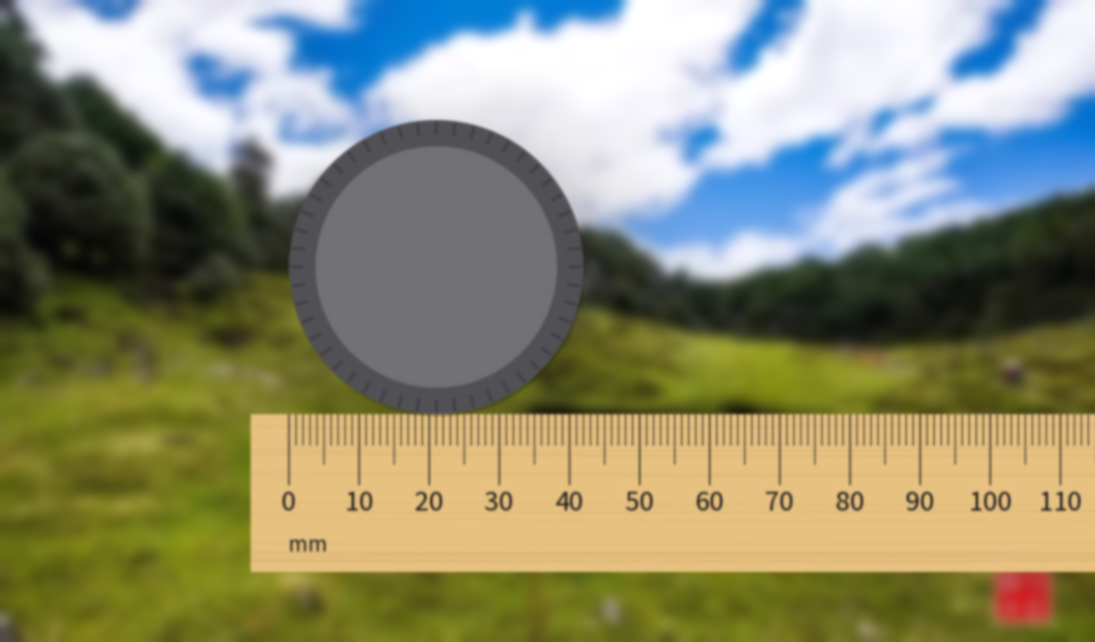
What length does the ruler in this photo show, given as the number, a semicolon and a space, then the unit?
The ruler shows 42; mm
